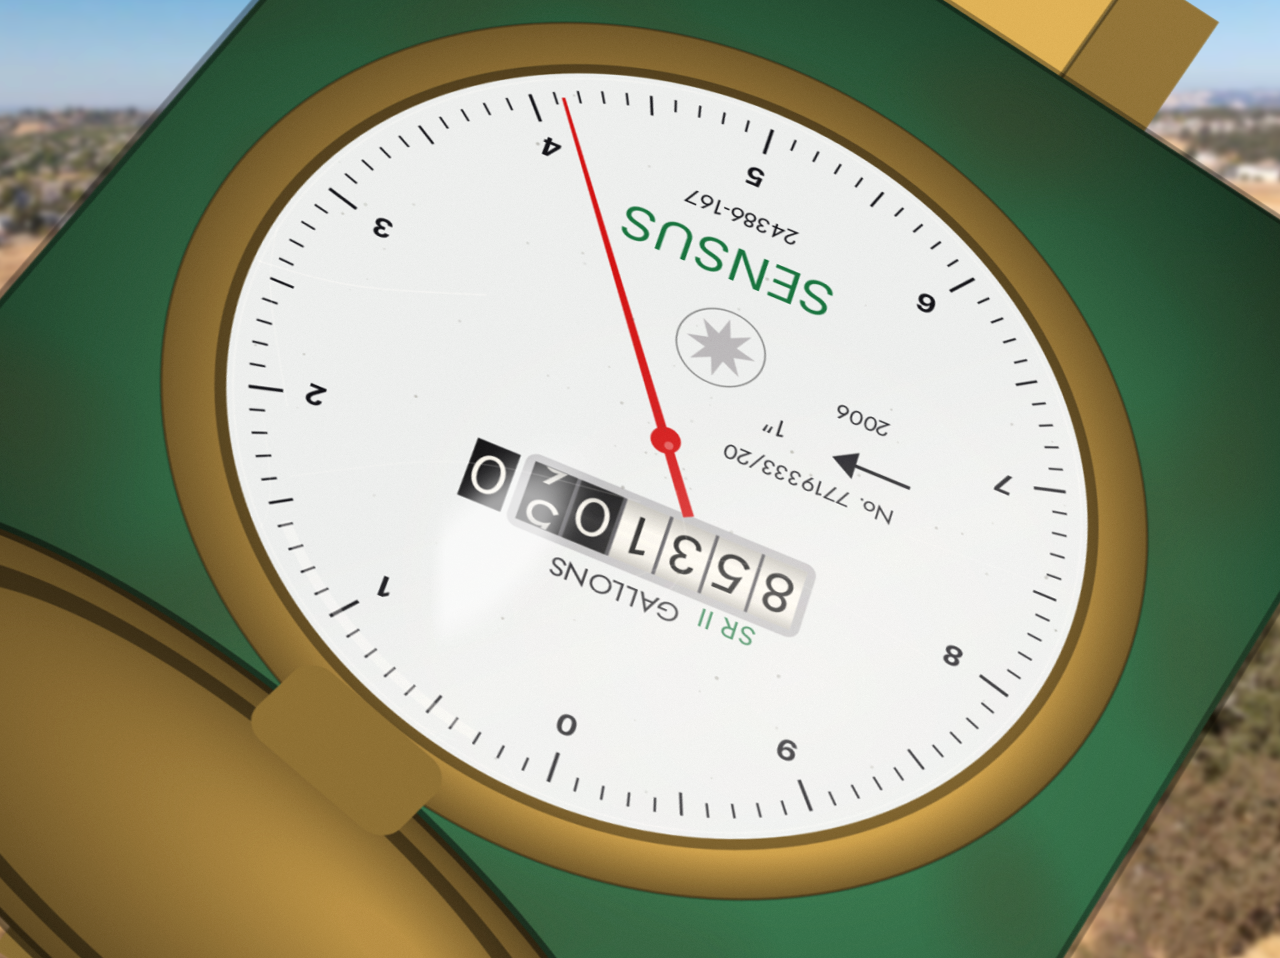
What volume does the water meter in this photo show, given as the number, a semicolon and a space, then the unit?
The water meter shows 8531054.1; gal
